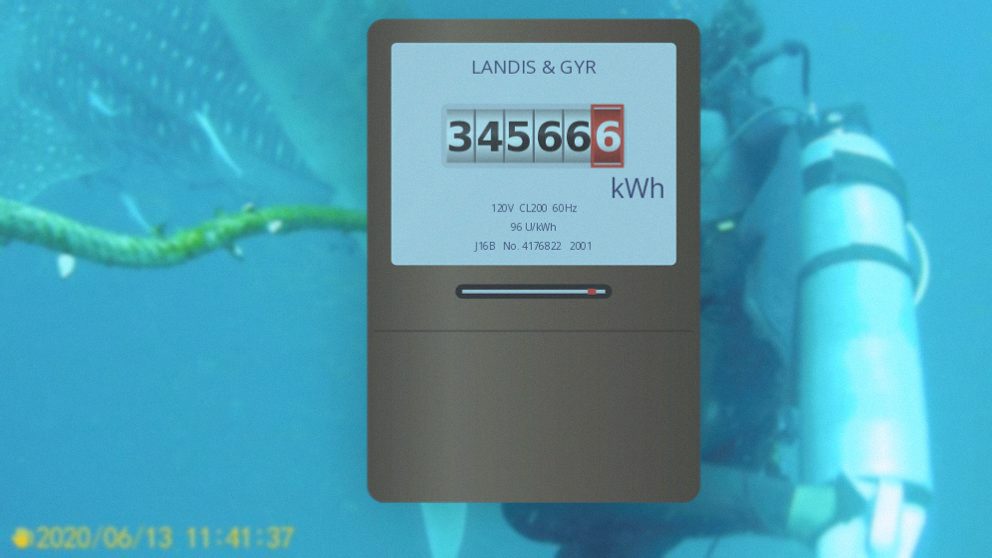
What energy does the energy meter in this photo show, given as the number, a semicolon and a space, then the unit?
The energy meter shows 34566.6; kWh
